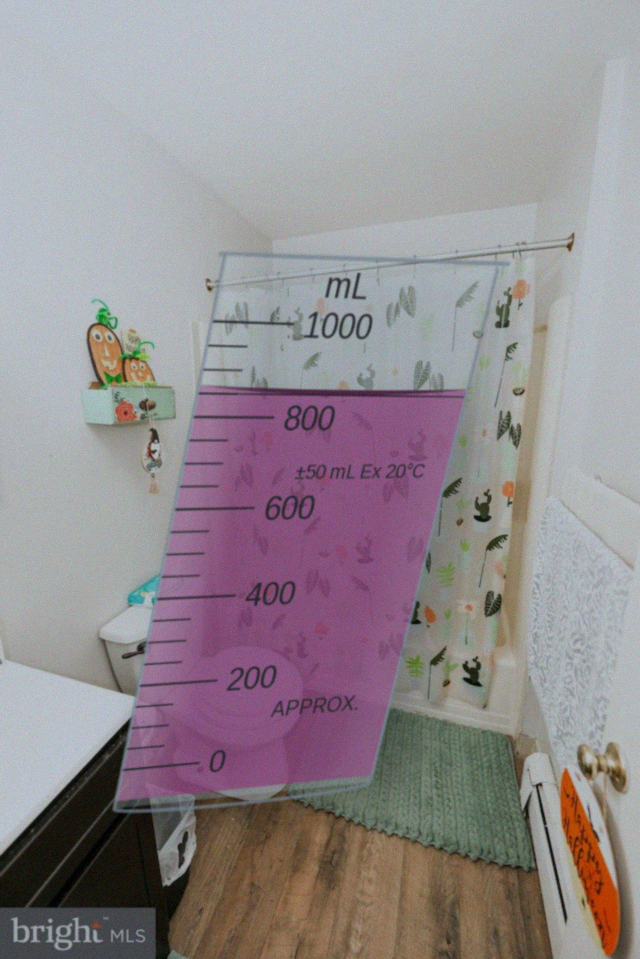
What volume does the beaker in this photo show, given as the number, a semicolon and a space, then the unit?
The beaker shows 850; mL
